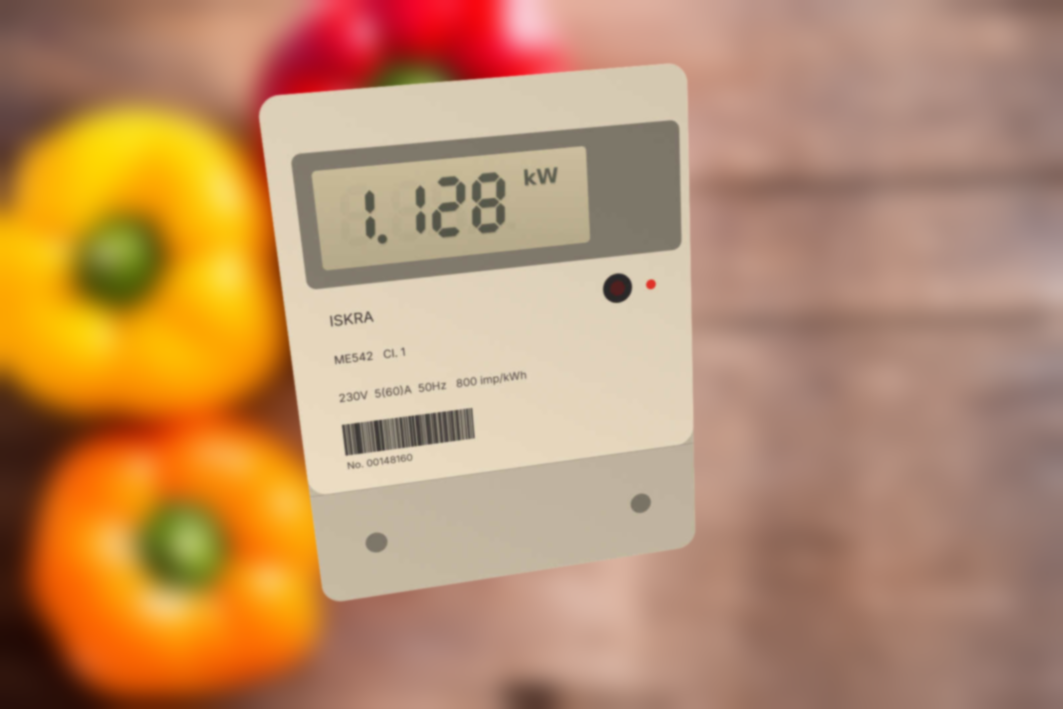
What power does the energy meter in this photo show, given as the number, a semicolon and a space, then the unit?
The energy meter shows 1.128; kW
